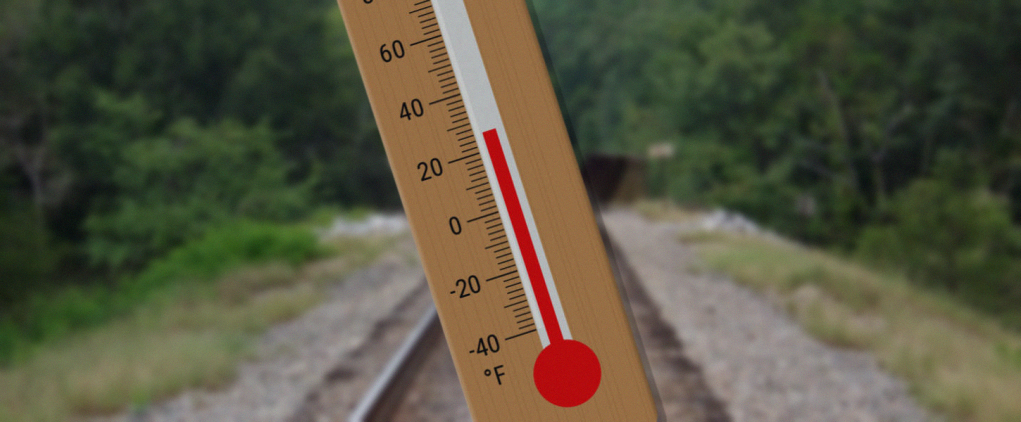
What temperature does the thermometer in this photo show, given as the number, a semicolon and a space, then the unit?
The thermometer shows 26; °F
